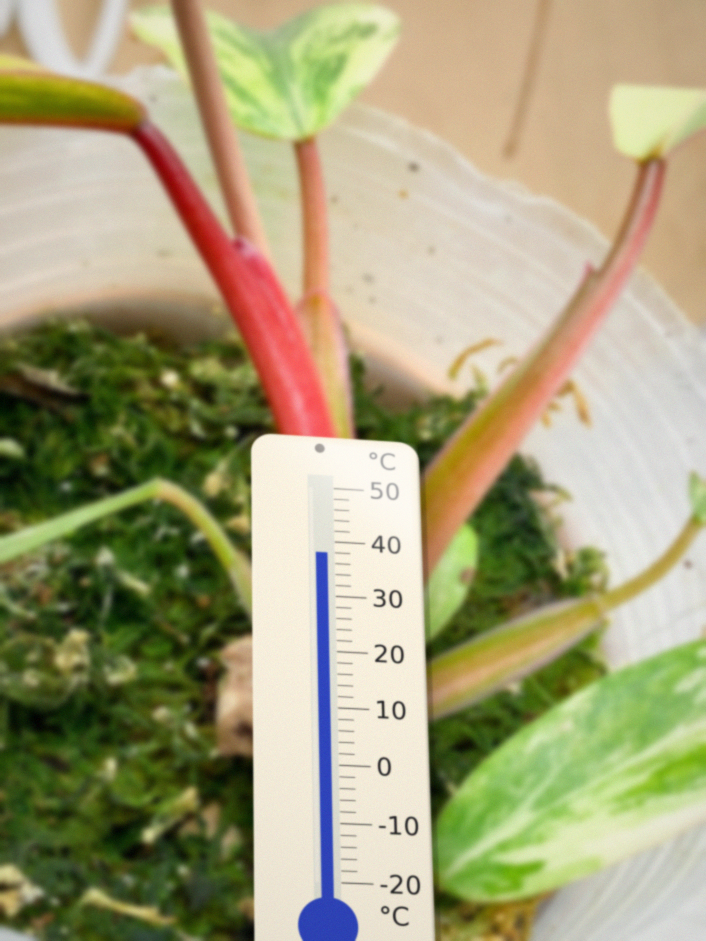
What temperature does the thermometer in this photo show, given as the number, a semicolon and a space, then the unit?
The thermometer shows 38; °C
